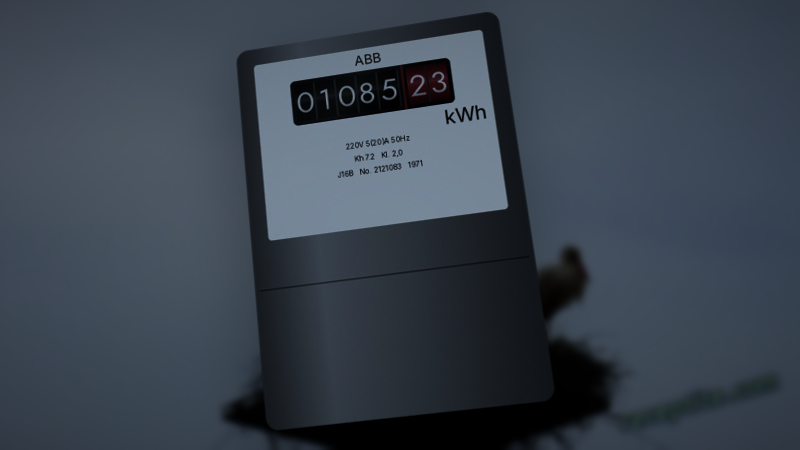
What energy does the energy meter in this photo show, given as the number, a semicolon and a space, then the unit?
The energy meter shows 1085.23; kWh
